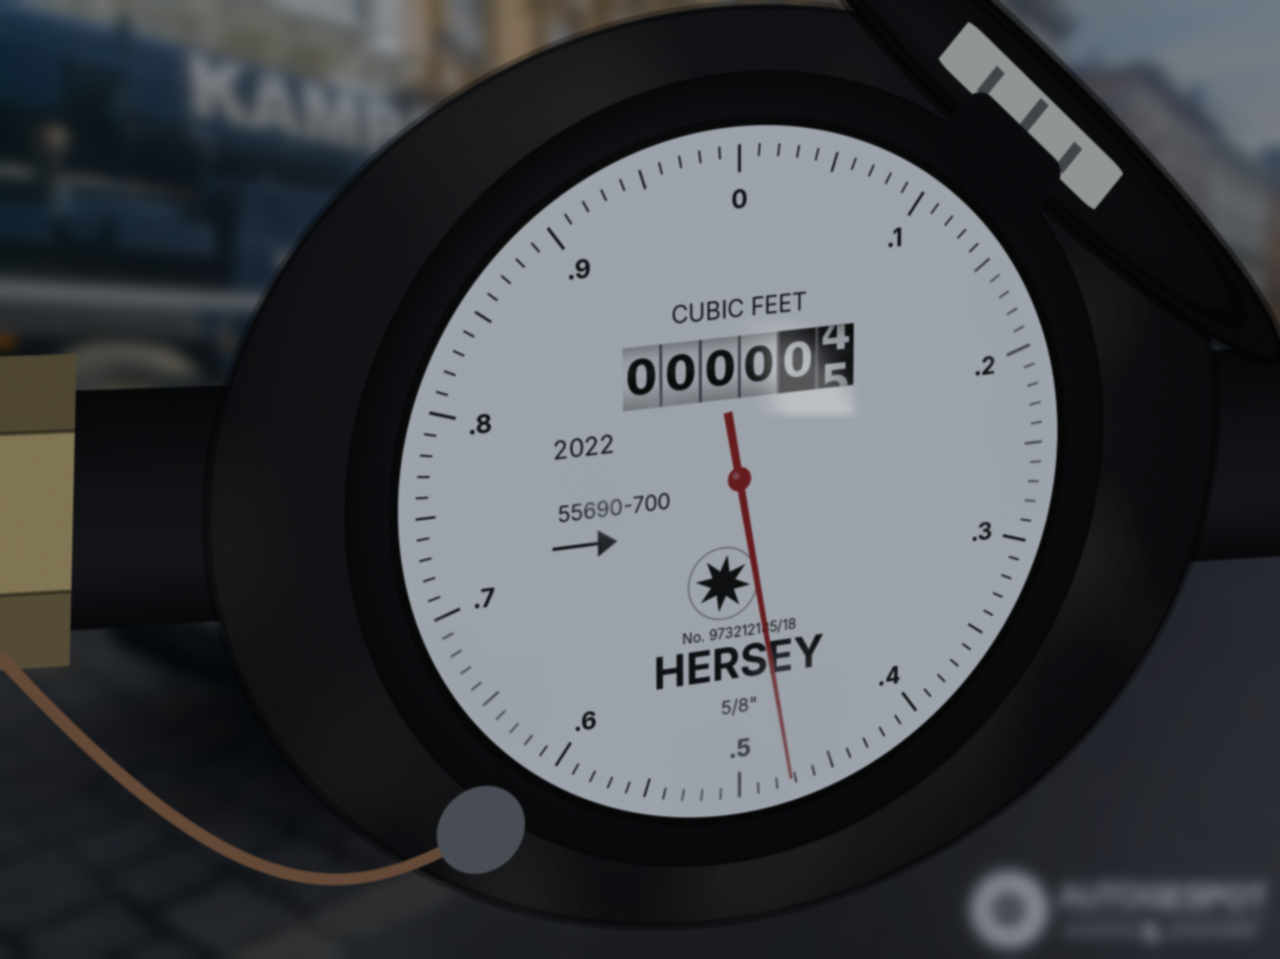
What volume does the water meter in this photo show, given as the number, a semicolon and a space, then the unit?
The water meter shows 4.47; ft³
